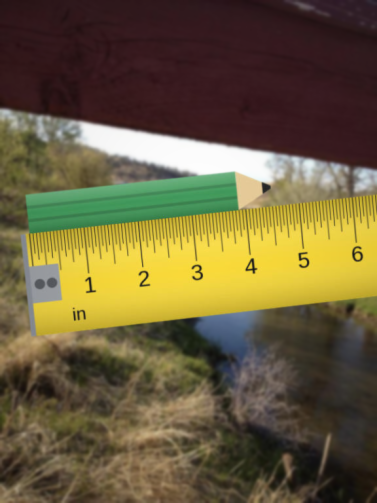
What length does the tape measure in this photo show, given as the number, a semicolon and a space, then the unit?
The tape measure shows 4.5; in
